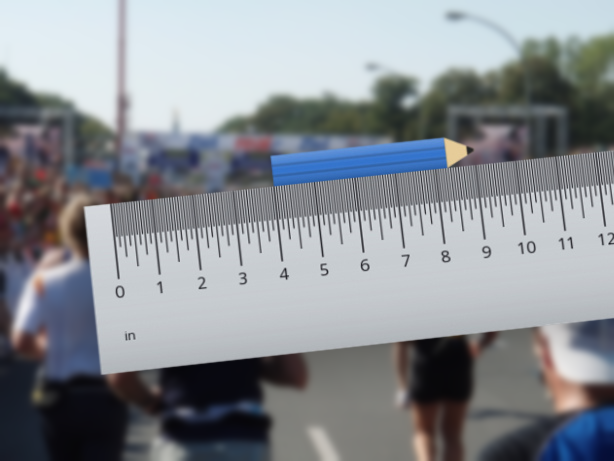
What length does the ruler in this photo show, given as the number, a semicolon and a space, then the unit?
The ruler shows 5; in
